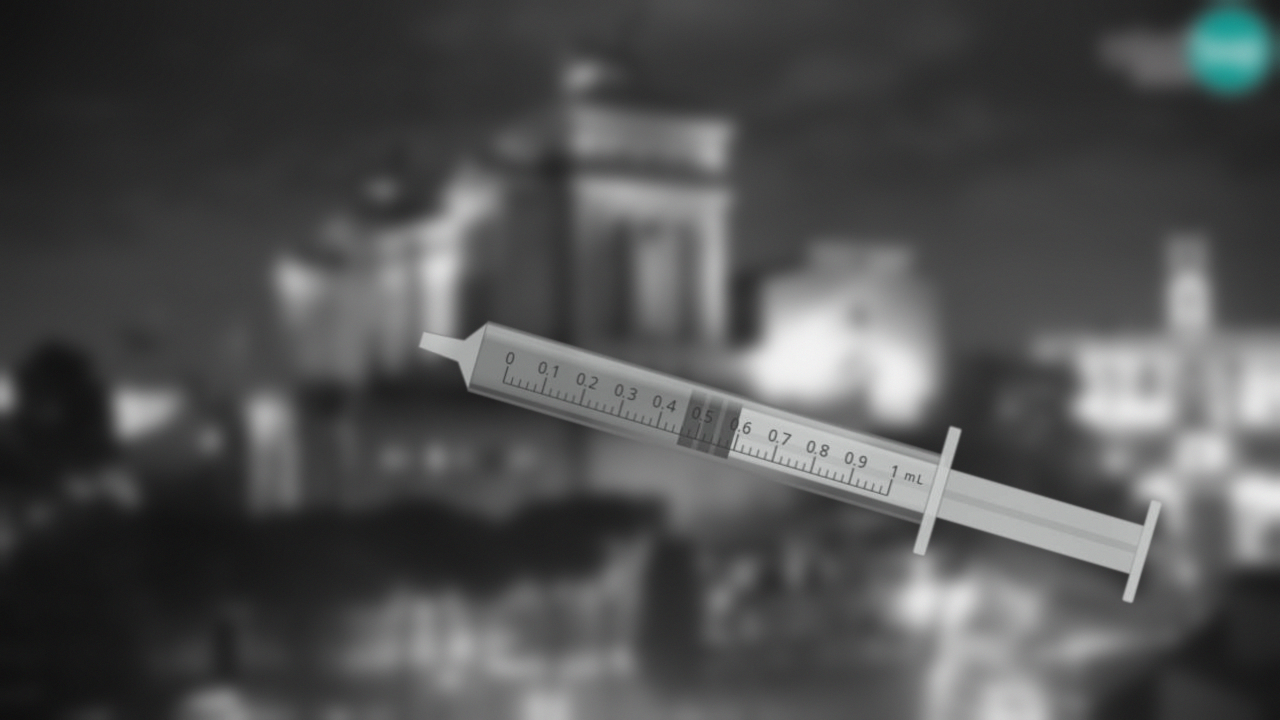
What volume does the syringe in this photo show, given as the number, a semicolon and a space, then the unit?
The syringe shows 0.46; mL
